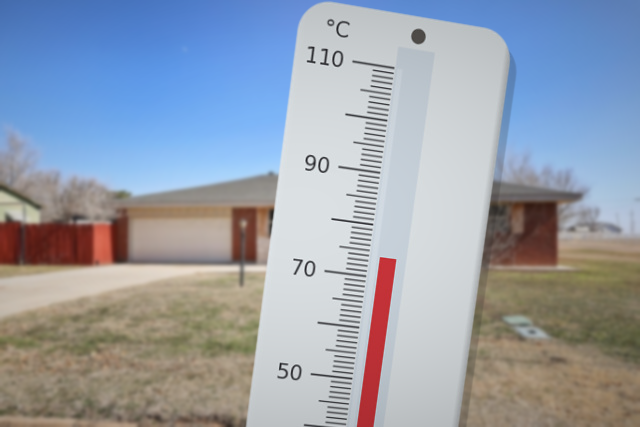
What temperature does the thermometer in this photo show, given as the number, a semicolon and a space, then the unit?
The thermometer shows 74; °C
